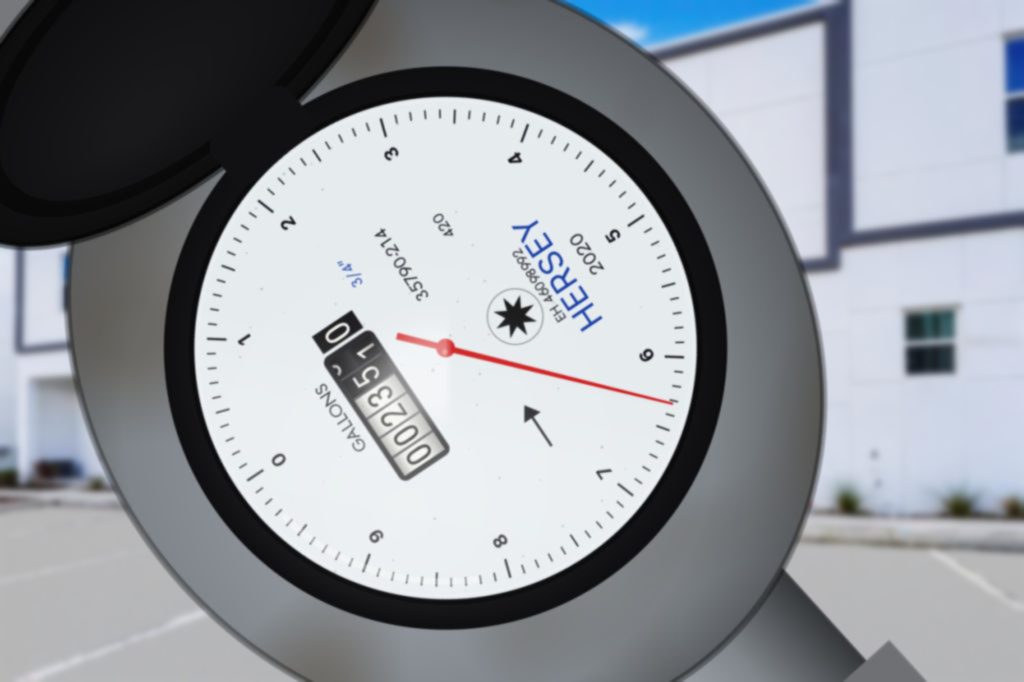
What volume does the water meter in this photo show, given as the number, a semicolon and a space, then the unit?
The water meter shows 23506.3; gal
